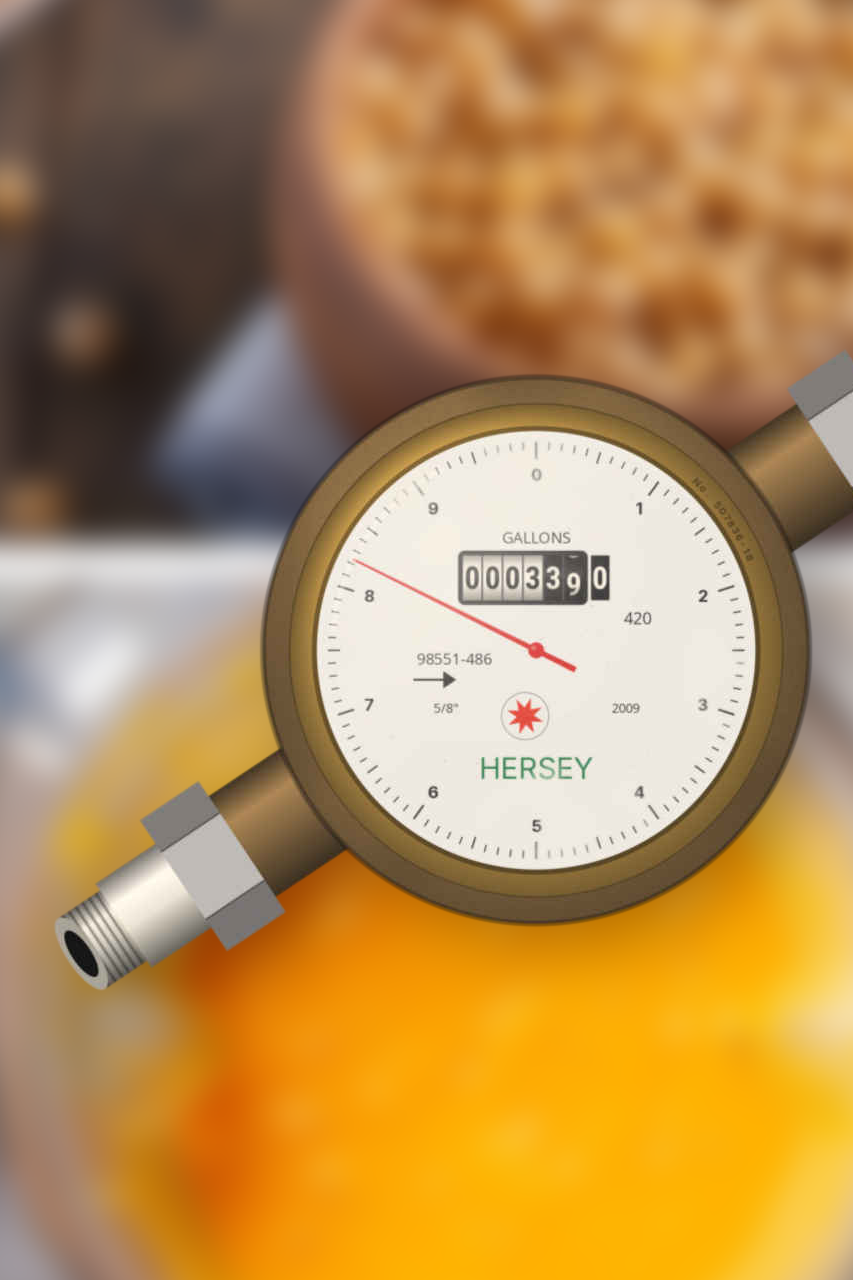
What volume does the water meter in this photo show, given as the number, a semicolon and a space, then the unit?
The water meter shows 3388.2; gal
